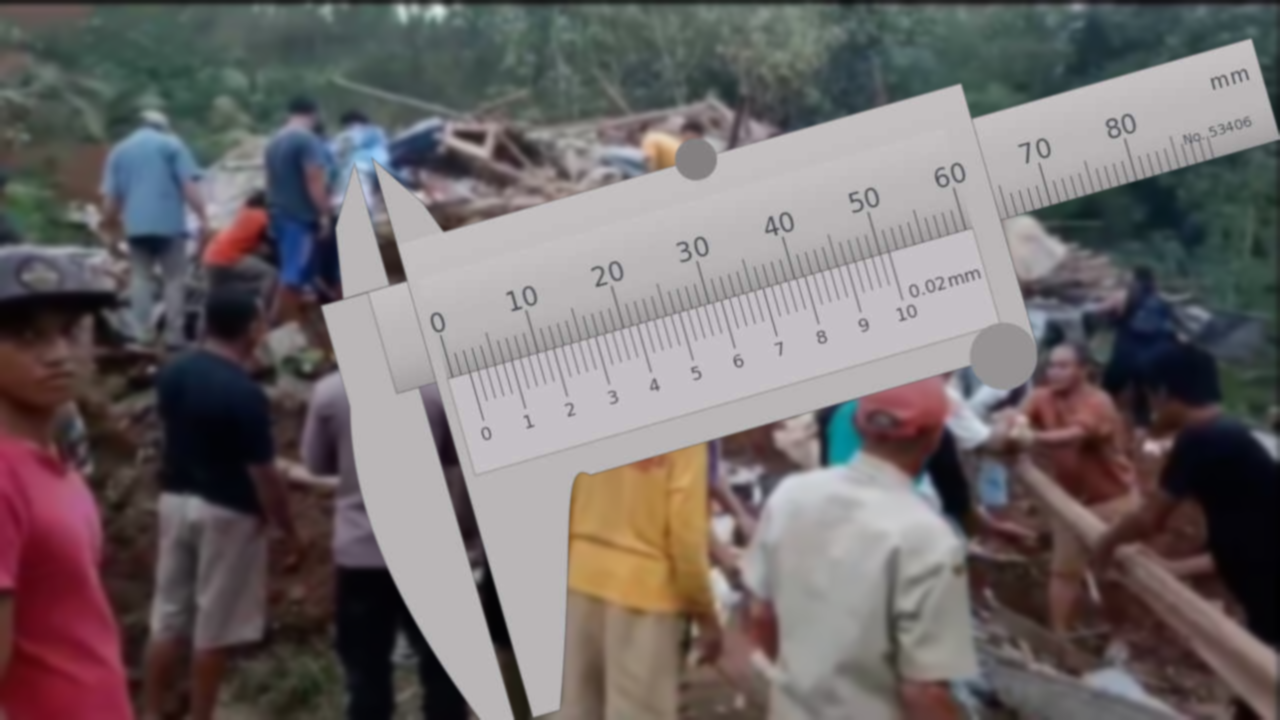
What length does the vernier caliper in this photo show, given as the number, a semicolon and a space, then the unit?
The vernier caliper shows 2.0; mm
